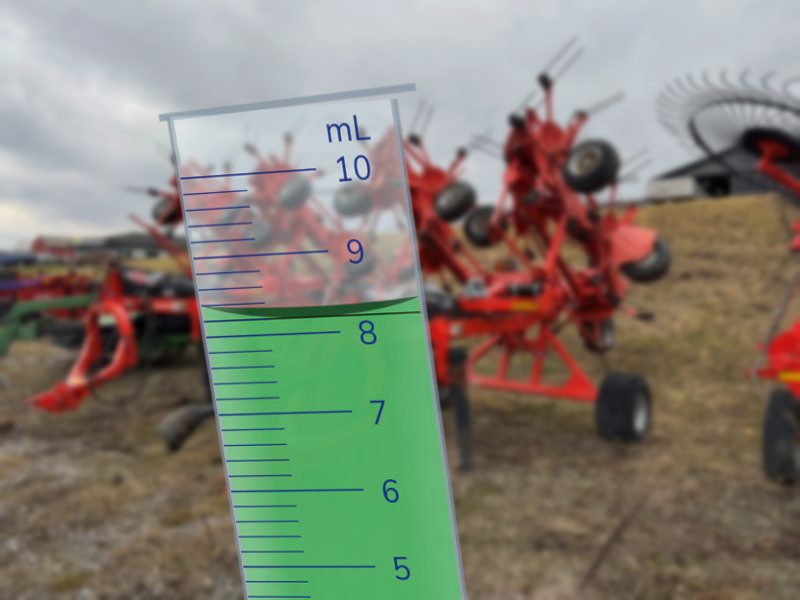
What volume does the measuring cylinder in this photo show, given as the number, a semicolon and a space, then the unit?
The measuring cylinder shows 8.2; mL
